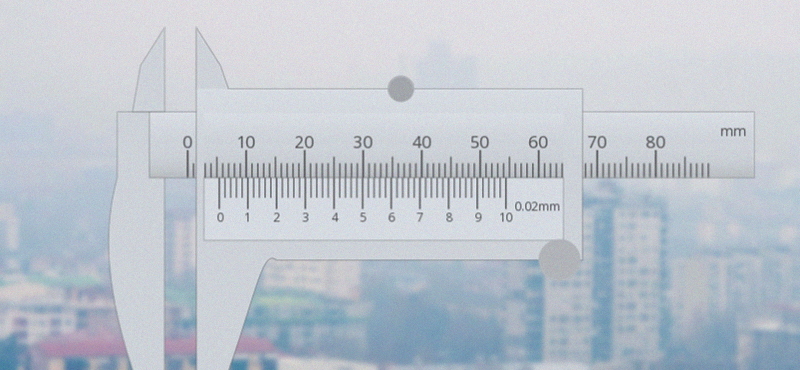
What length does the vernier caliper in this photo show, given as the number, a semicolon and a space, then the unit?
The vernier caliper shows 5.4; mm
